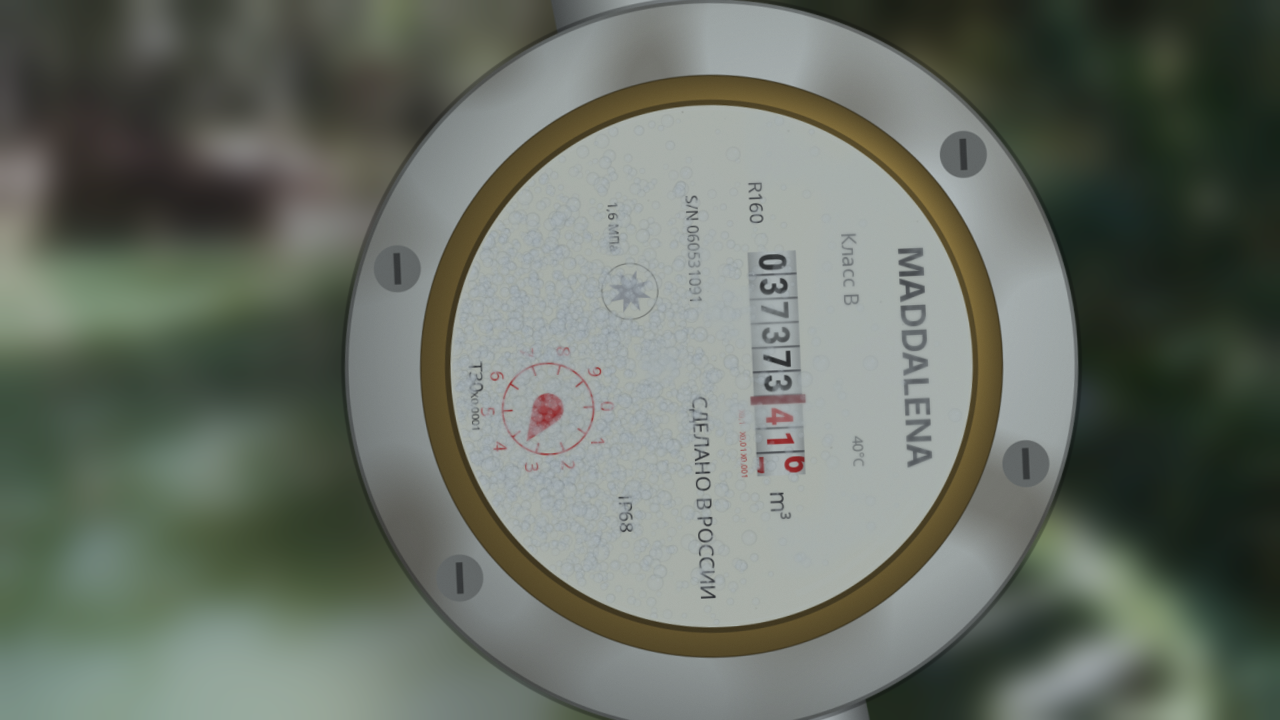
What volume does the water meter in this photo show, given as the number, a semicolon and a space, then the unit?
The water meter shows 37373.4163; m³
